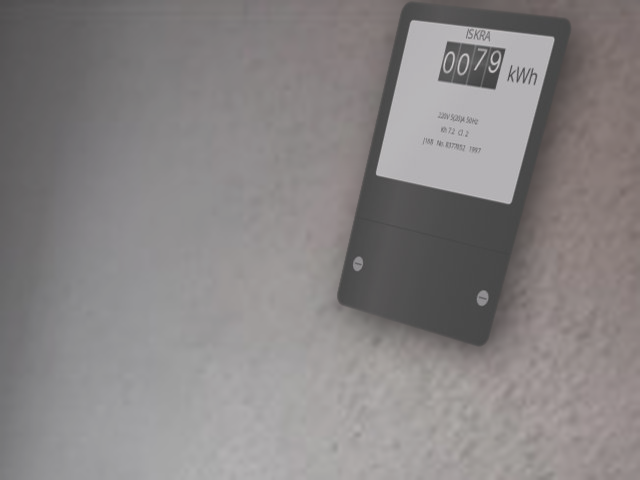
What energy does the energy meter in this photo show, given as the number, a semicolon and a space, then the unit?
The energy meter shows 79; kWh
